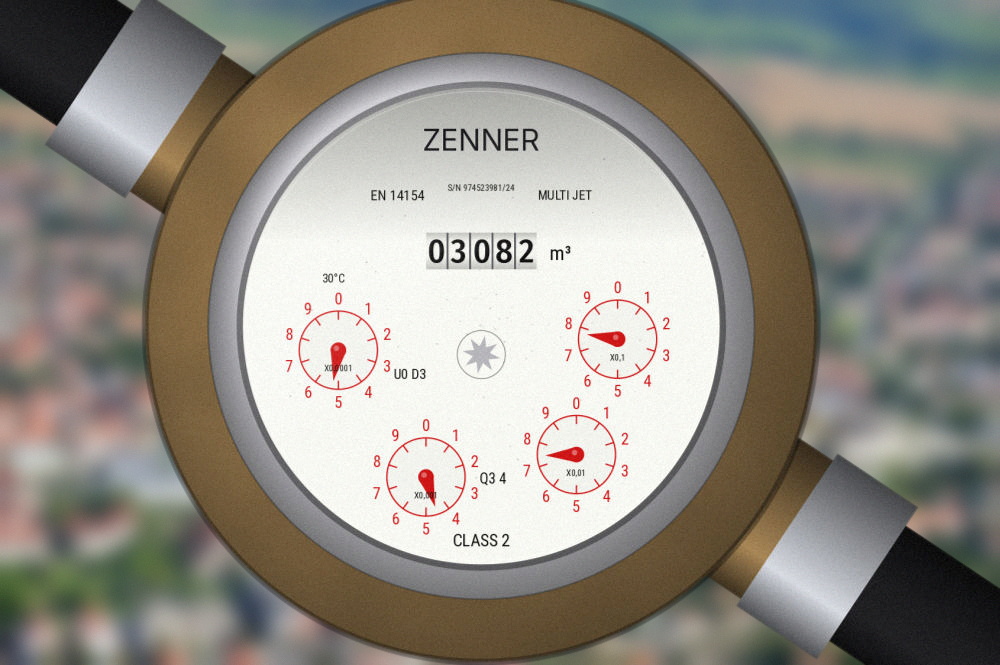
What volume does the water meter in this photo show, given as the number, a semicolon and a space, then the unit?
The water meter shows 3082.7745; m³
